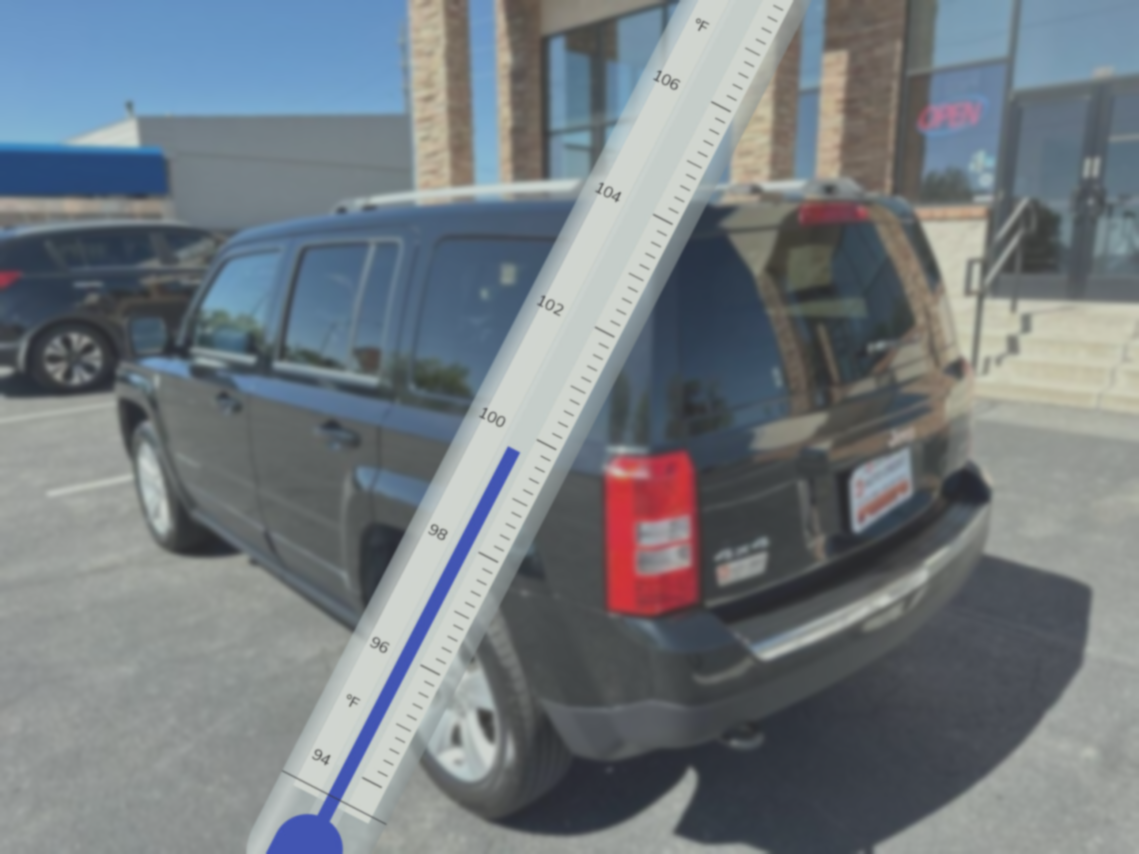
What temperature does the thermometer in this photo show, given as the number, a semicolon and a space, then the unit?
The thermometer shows 99.7; °F
